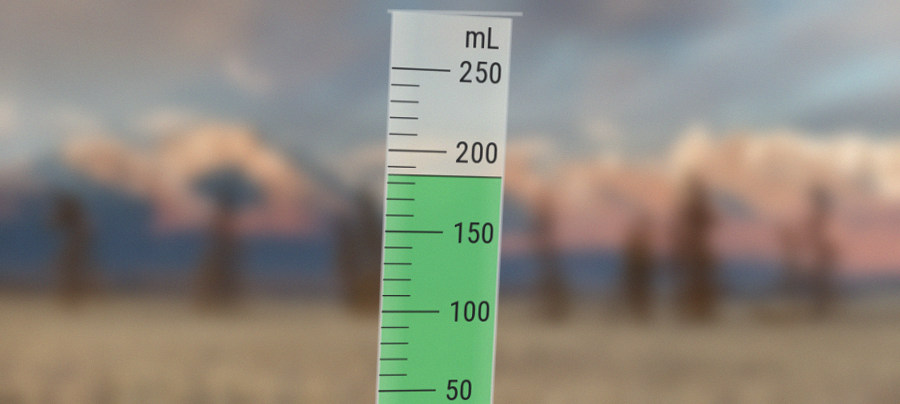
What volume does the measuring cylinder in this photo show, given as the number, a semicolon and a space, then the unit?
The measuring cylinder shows 185; mL
